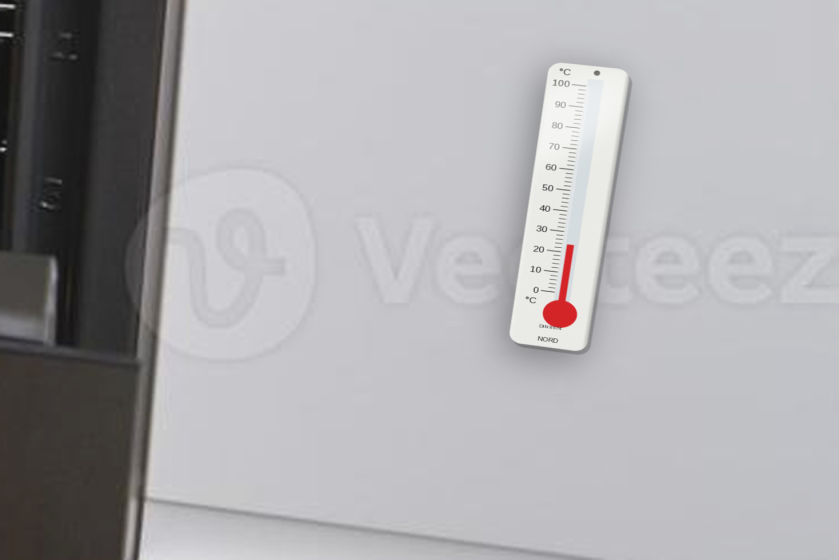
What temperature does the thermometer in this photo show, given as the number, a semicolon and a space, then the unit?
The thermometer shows 24; °C
